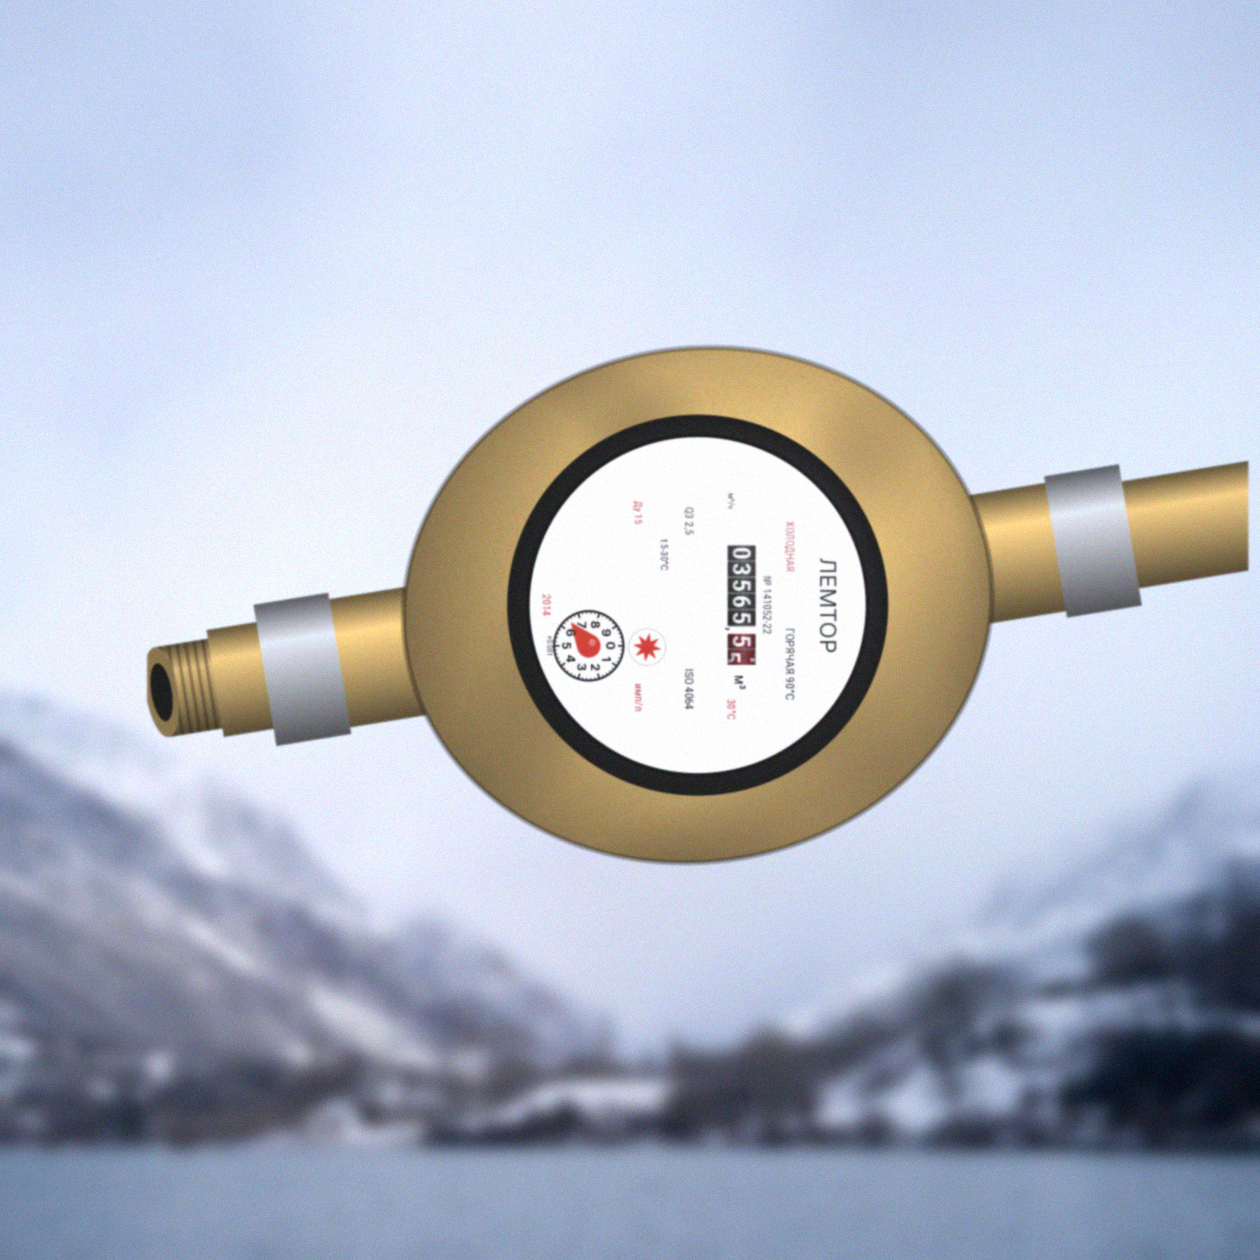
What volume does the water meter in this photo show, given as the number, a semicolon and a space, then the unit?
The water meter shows 3565.546; m³
